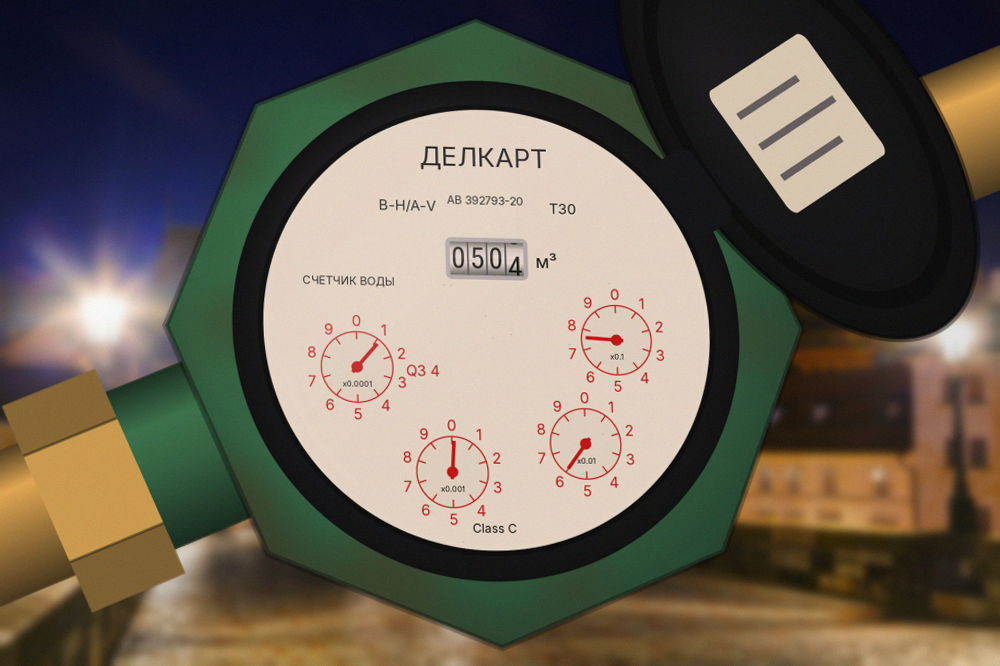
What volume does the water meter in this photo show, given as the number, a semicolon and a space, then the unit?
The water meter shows 503.7601; m³
